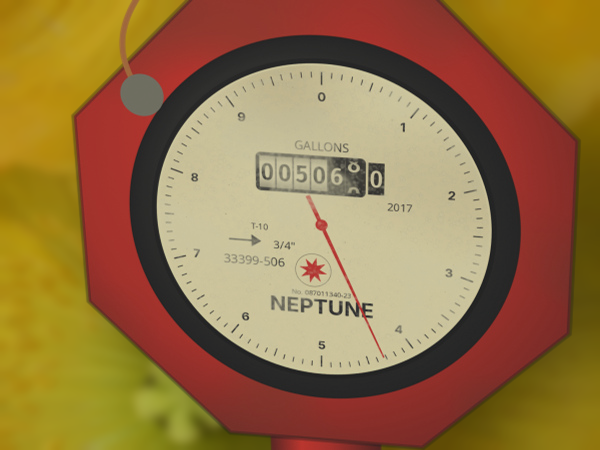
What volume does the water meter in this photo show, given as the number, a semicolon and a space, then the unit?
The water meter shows 50684.3; gal
